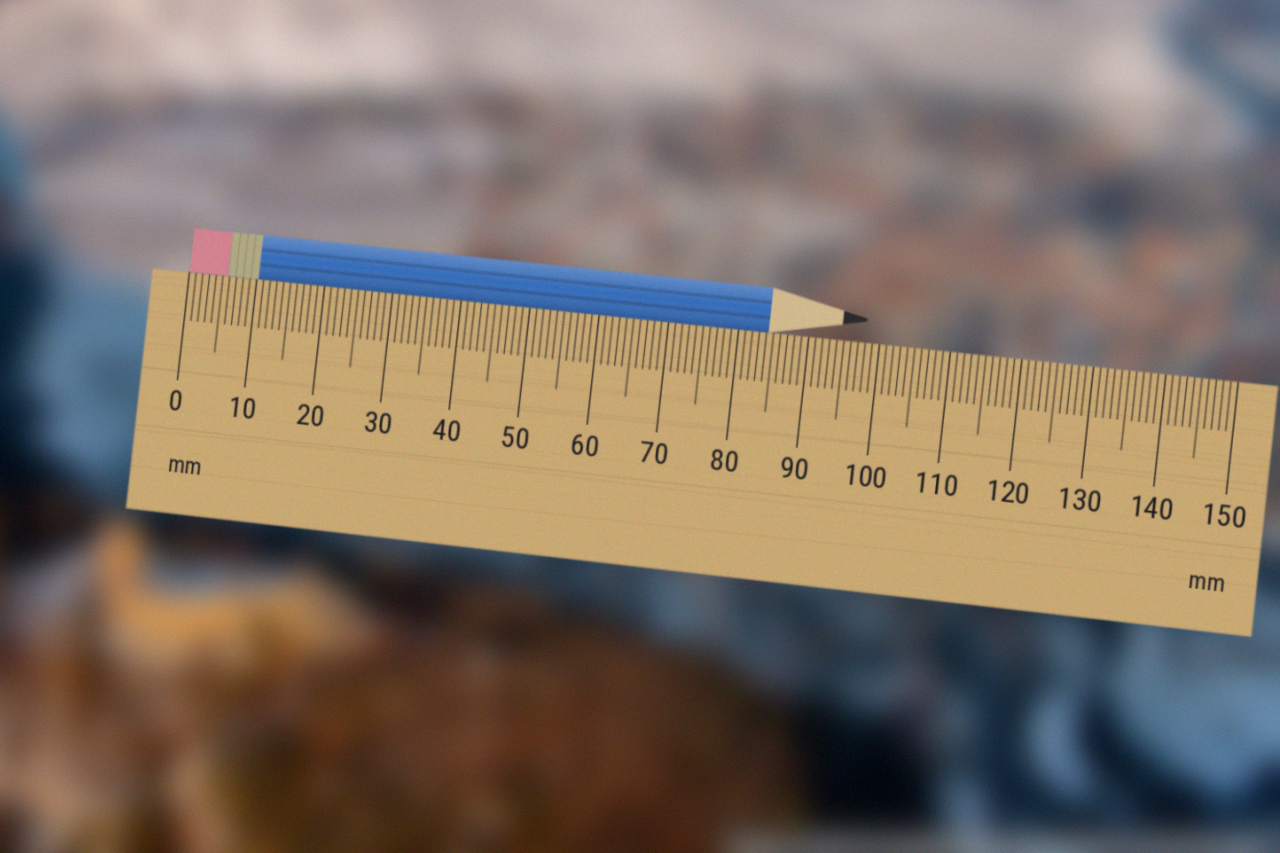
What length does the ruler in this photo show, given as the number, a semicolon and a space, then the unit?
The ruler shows 98; mm
